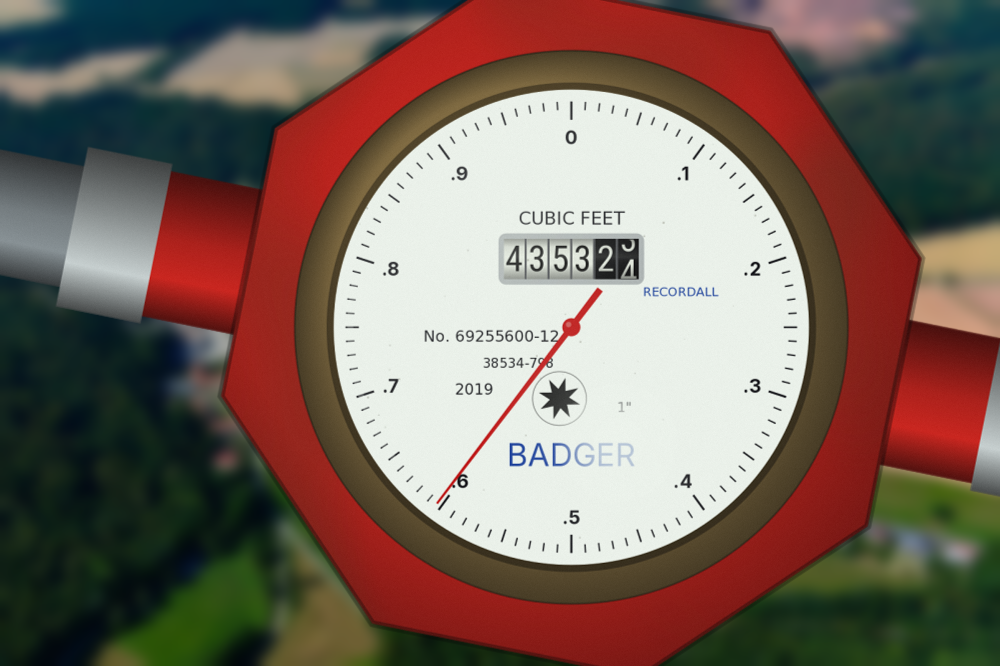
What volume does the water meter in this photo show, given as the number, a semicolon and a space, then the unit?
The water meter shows 435323.60; ft³
